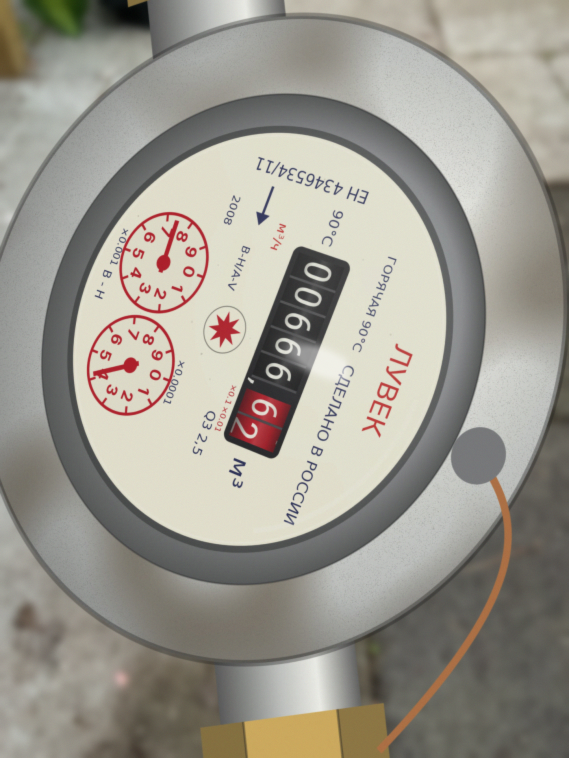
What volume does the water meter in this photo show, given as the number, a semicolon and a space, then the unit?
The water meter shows 666.6174; m³
